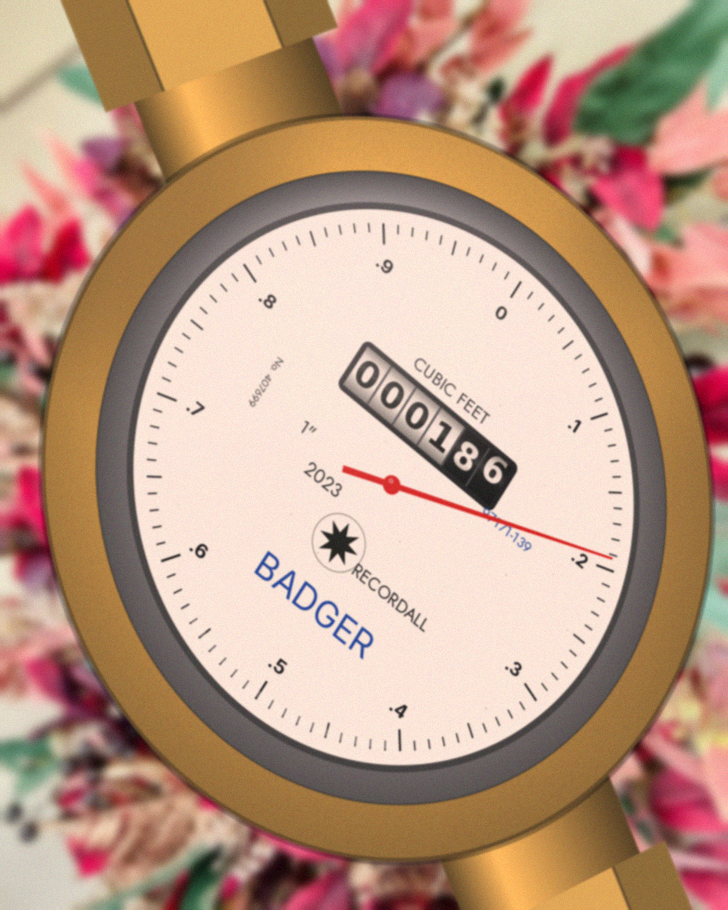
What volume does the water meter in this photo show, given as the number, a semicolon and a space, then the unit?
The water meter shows 186.19; ft³
